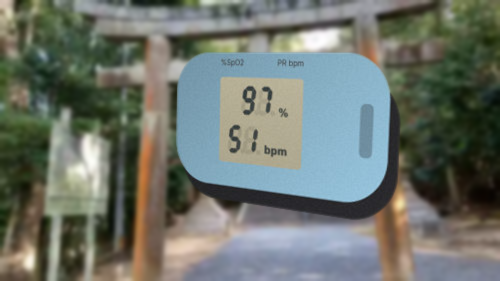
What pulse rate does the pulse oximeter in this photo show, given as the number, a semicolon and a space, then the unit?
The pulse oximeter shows 51; bpm
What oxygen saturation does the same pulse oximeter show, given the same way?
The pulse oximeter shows 97; %
